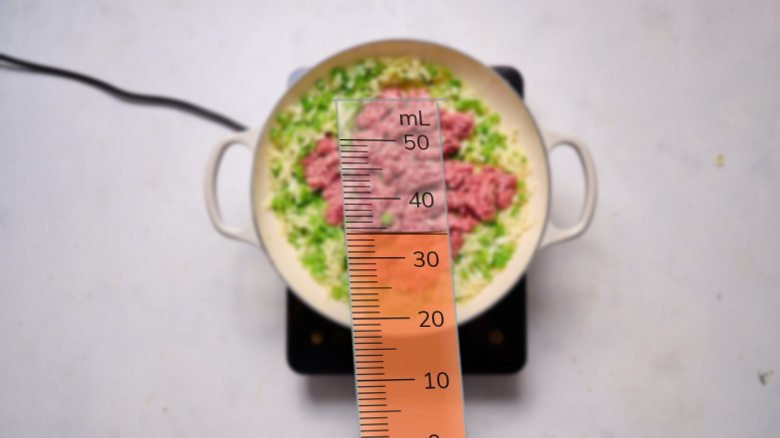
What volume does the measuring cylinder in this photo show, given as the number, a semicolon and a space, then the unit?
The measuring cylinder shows 34; mL
